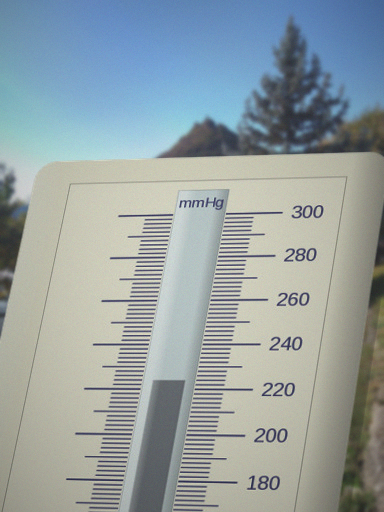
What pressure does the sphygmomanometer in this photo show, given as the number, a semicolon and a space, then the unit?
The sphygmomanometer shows 224; mmHg
